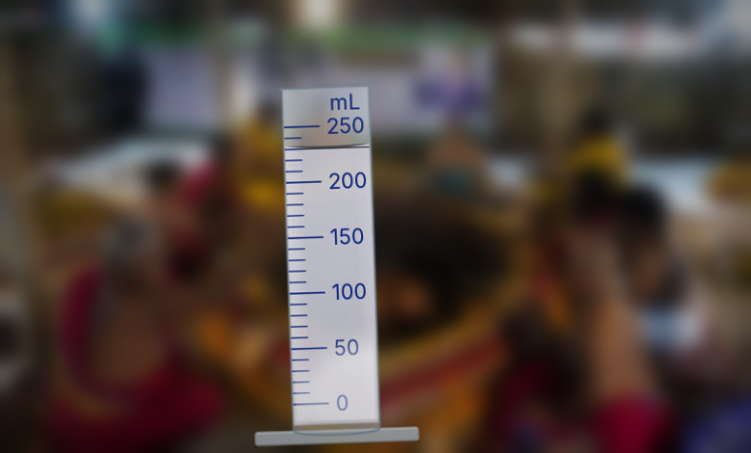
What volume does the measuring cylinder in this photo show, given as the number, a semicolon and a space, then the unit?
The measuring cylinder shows 230; mL
